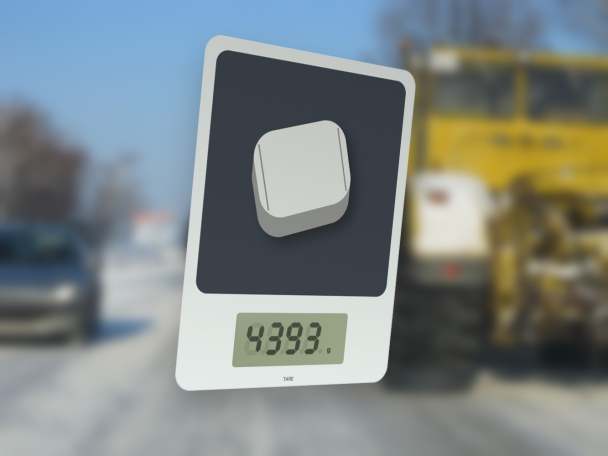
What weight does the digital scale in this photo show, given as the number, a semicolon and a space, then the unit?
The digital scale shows 4393; g
